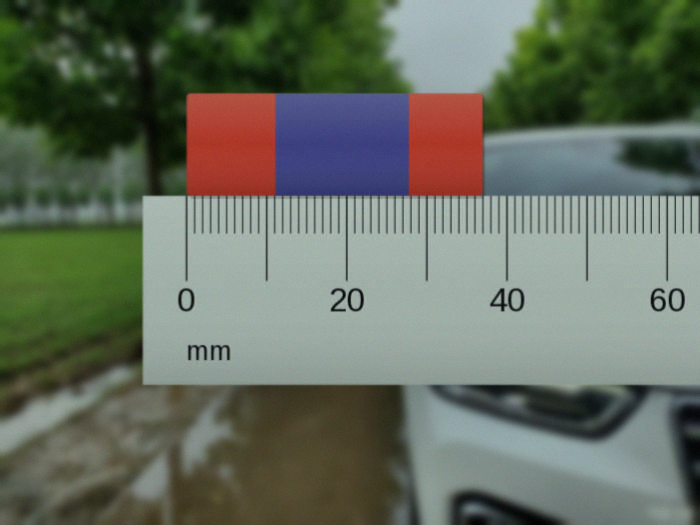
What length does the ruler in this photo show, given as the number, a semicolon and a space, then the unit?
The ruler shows 37; mm
